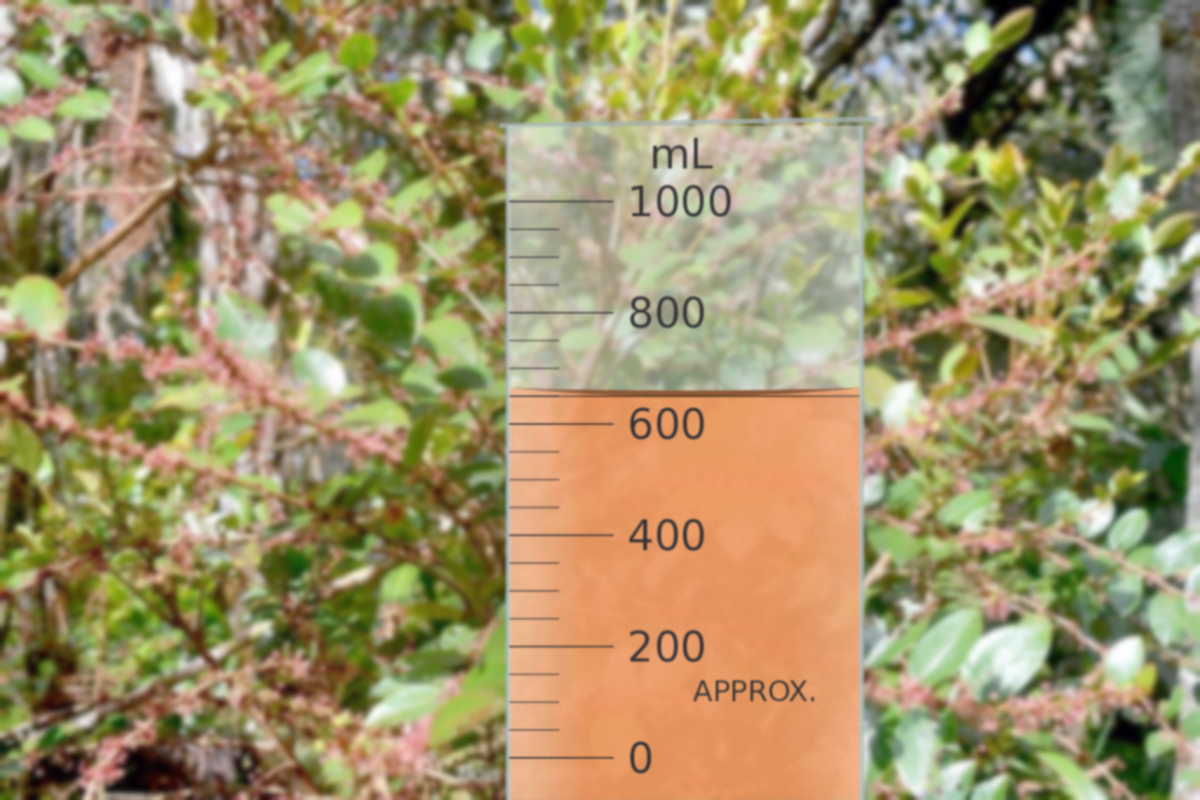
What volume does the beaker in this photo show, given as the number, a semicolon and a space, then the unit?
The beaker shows 650; mL
